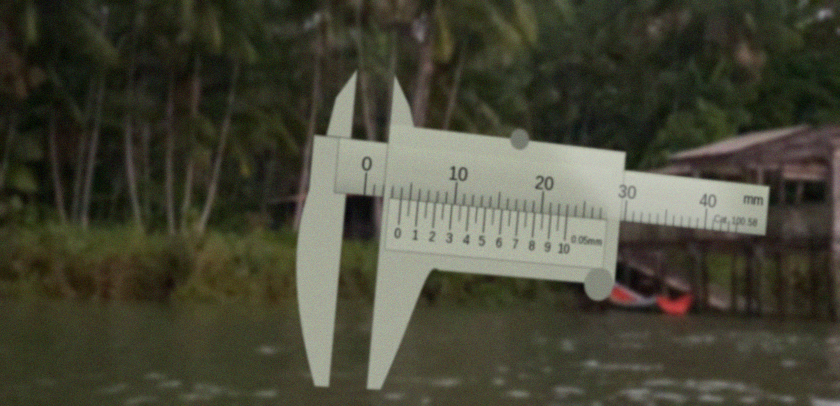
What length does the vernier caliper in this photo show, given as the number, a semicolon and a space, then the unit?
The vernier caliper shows 4.0; mm
